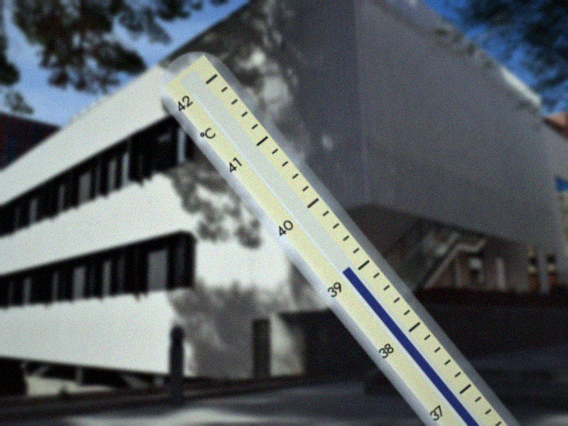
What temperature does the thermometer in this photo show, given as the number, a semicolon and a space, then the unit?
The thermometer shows 39.1; °C
